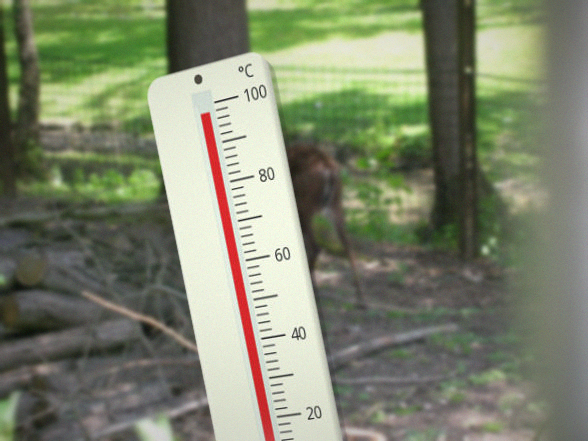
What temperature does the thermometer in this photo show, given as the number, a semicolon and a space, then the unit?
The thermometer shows 98; °C
